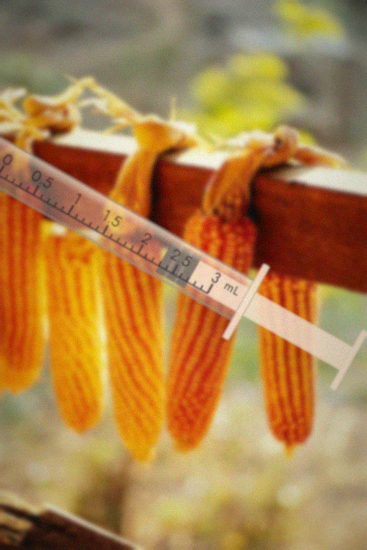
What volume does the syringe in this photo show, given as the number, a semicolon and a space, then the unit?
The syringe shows 2.3; mL
